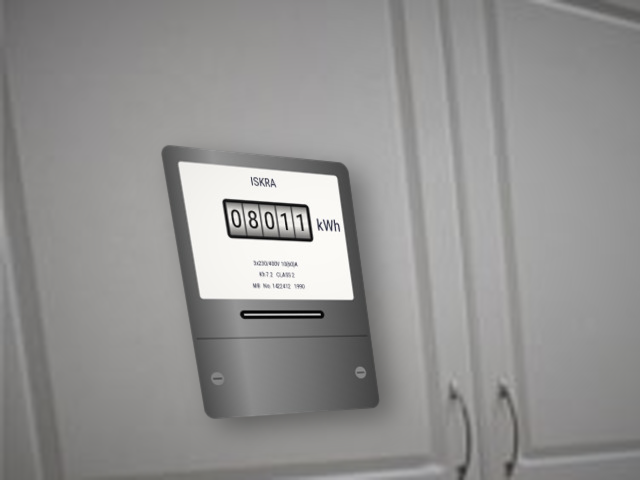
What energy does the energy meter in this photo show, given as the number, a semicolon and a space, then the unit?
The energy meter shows 8011; kWh
